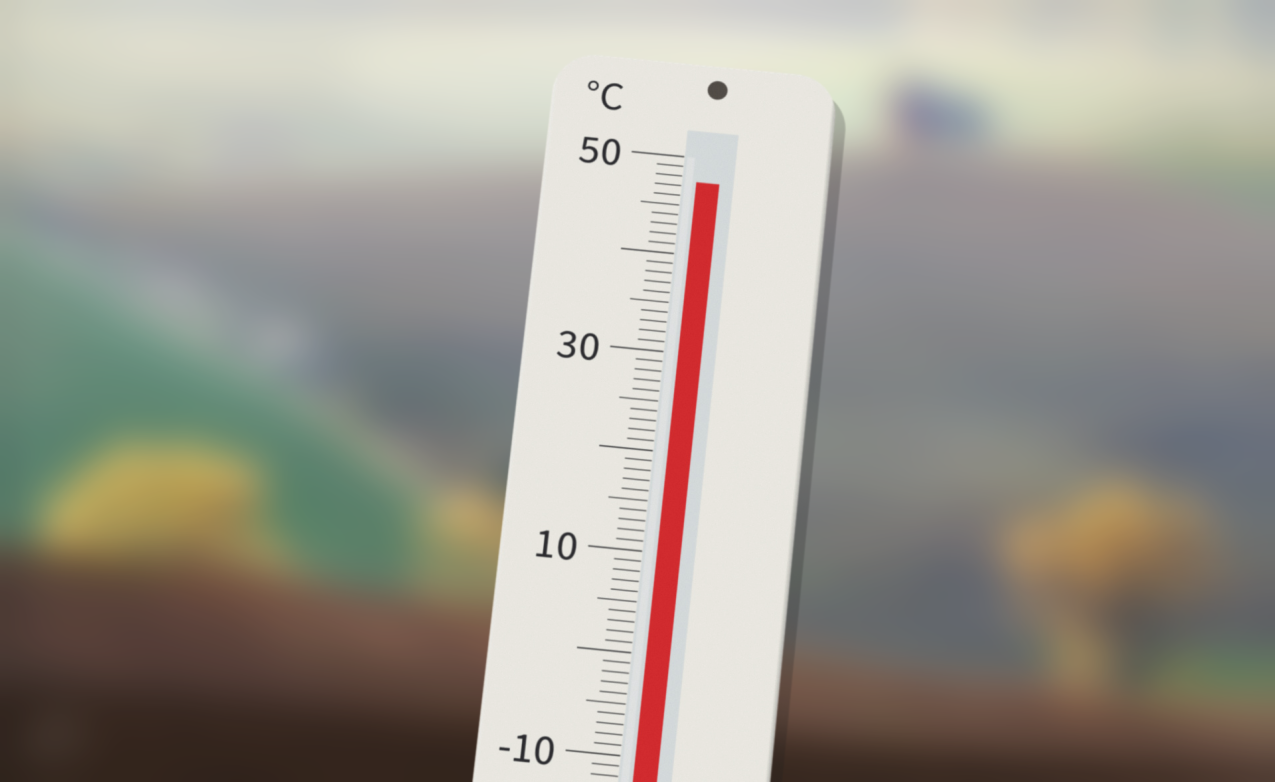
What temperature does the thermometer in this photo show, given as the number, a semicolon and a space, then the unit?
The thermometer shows 47.5; °C
